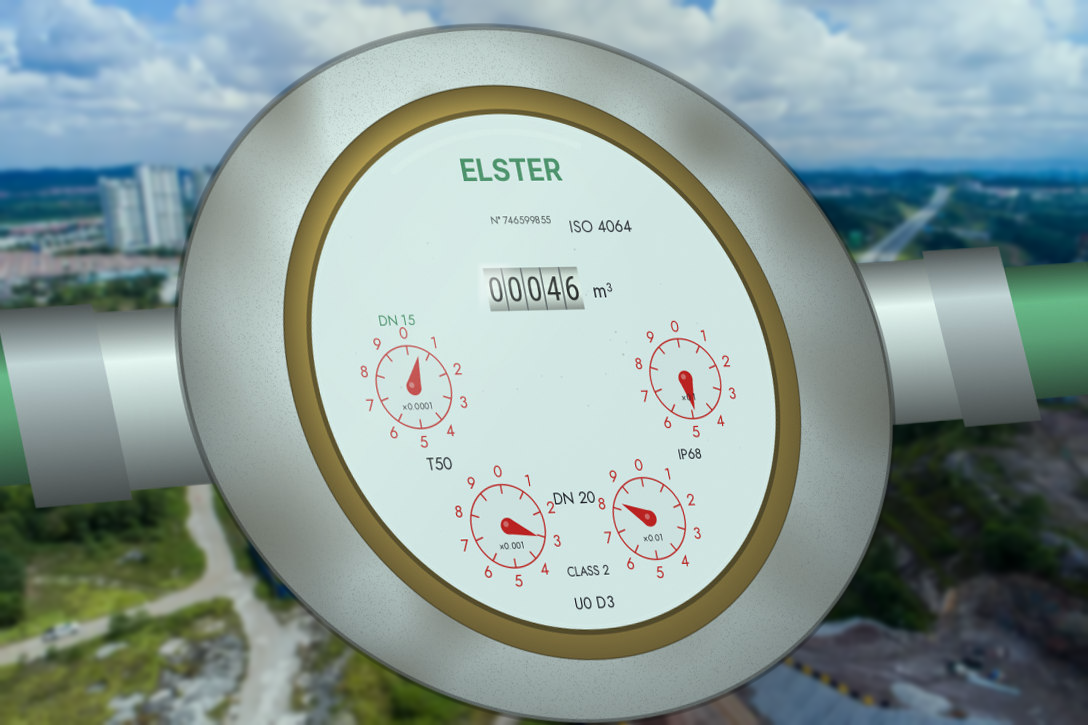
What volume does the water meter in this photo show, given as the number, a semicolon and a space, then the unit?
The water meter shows 46.4830; m³
